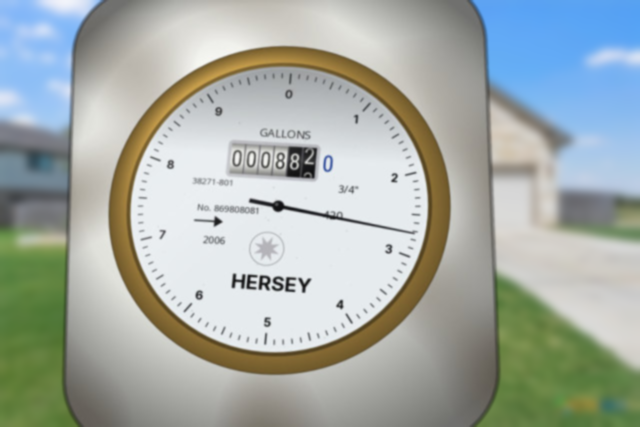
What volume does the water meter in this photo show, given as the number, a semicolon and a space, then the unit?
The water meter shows 8822.7; gal
